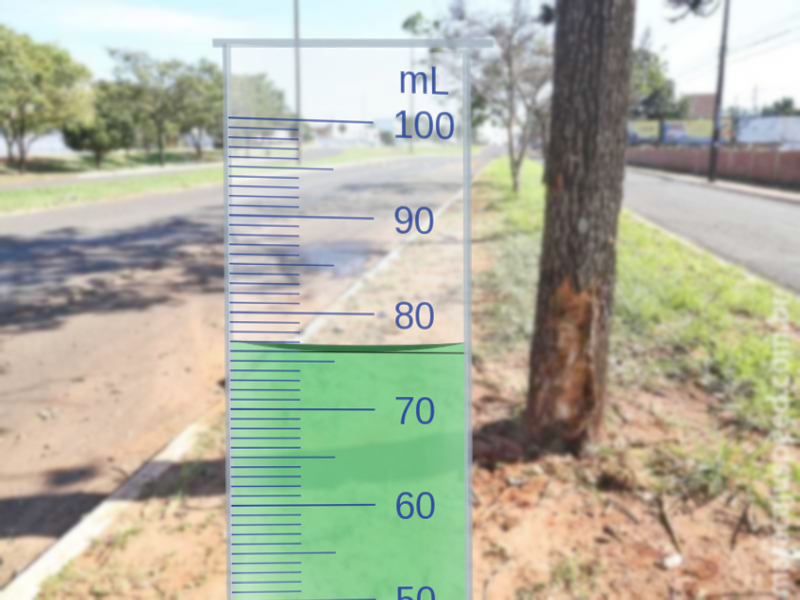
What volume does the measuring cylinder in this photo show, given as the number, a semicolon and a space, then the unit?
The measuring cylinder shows 76; mL
